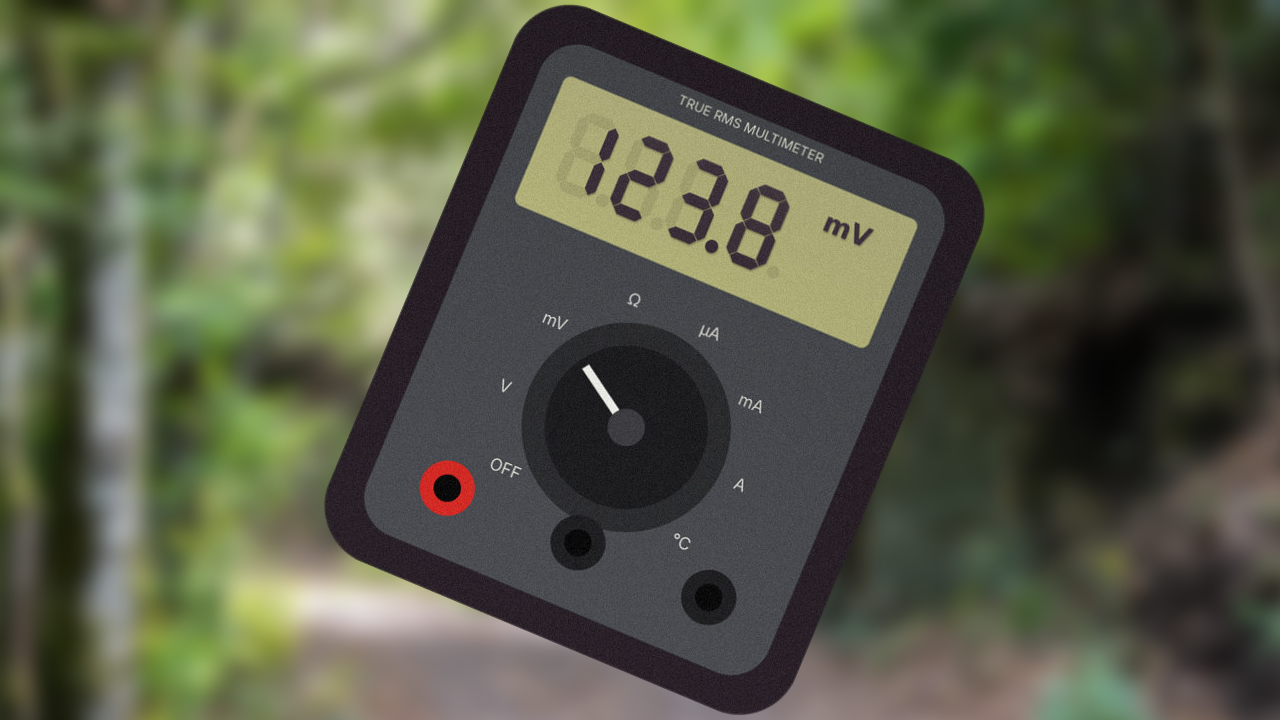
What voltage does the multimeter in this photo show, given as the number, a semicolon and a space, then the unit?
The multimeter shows 123.8; mV
